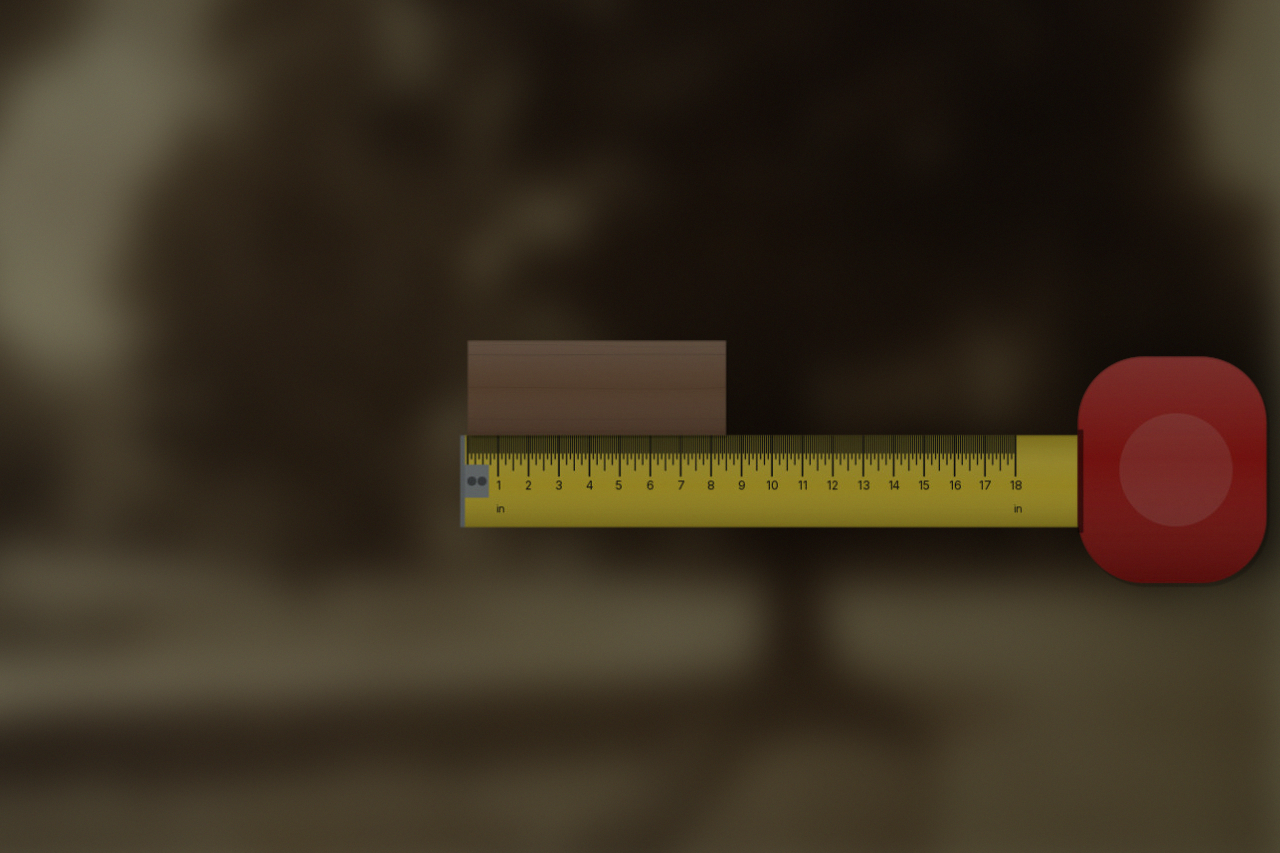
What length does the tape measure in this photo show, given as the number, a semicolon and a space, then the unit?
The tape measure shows 8.5; in
